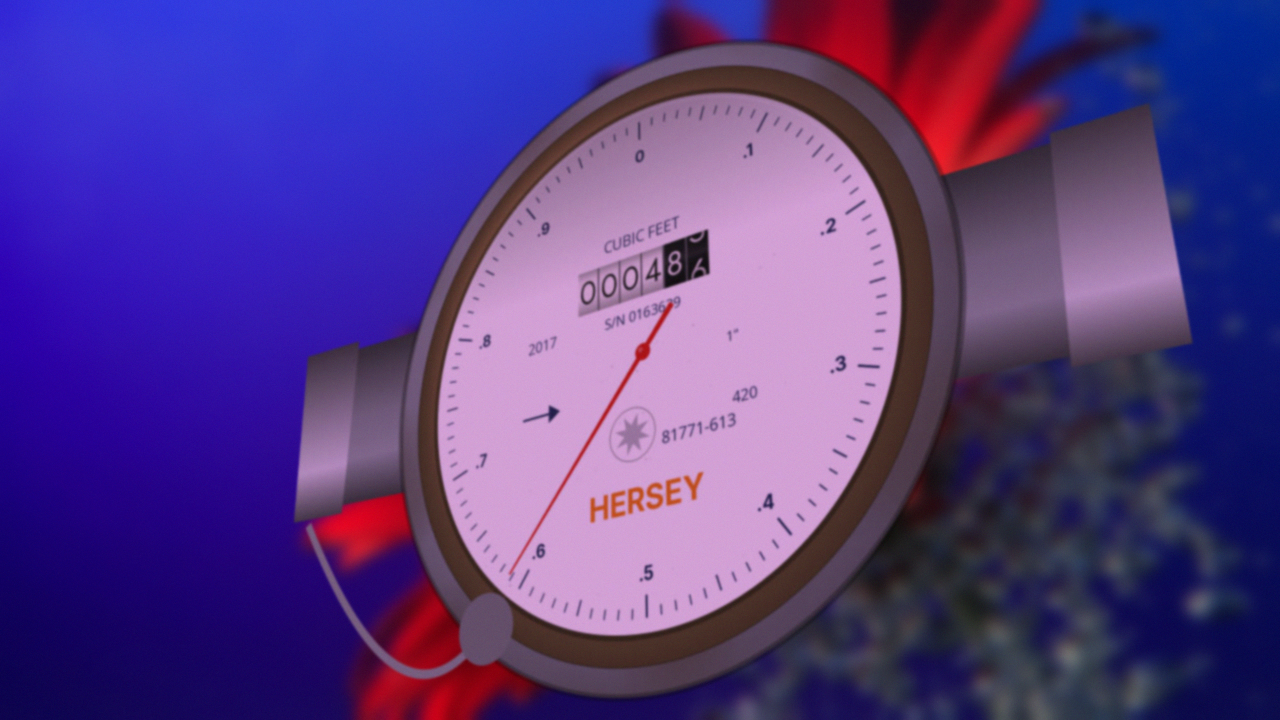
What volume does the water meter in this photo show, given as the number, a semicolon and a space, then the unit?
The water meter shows 485.61; ft³
